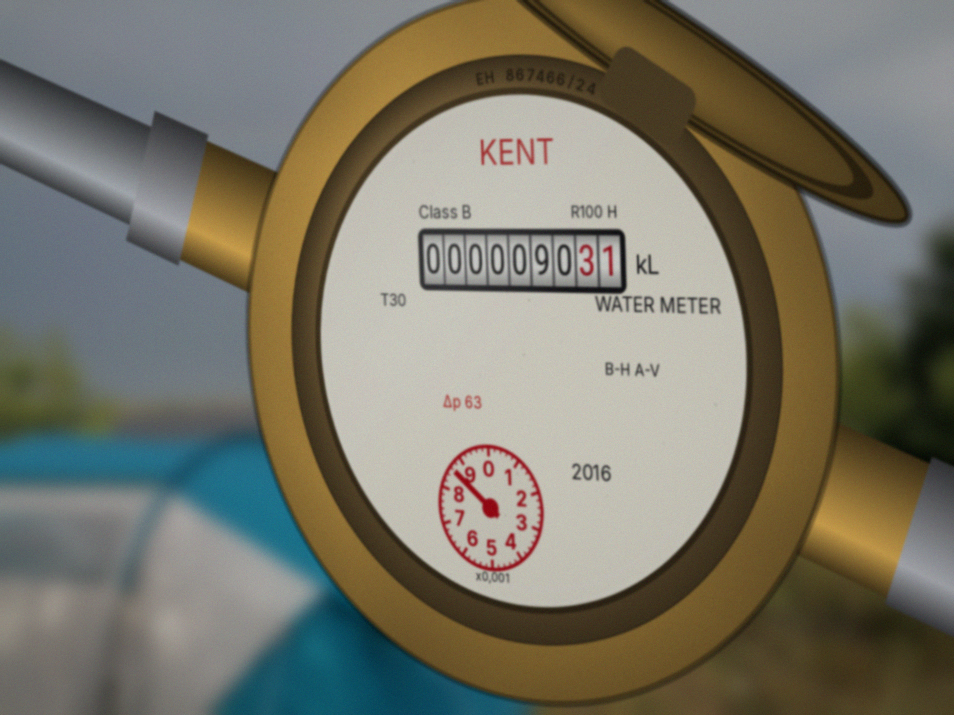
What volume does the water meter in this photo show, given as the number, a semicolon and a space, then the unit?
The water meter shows 90.318; kL
